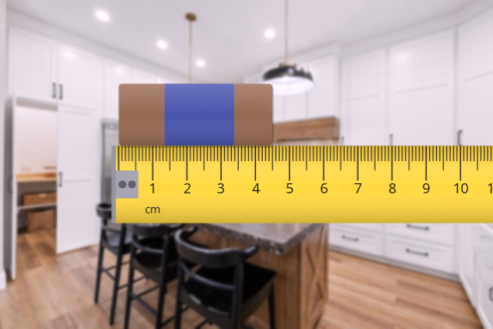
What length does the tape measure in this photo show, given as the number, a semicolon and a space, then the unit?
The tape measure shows 4.5; cm
